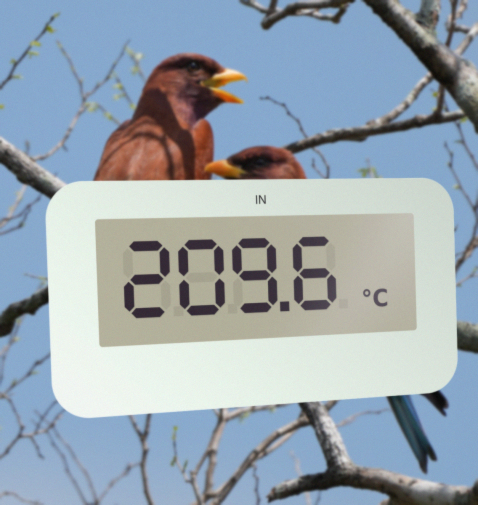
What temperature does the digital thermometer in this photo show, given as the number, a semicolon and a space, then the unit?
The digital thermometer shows 209.6; °C
